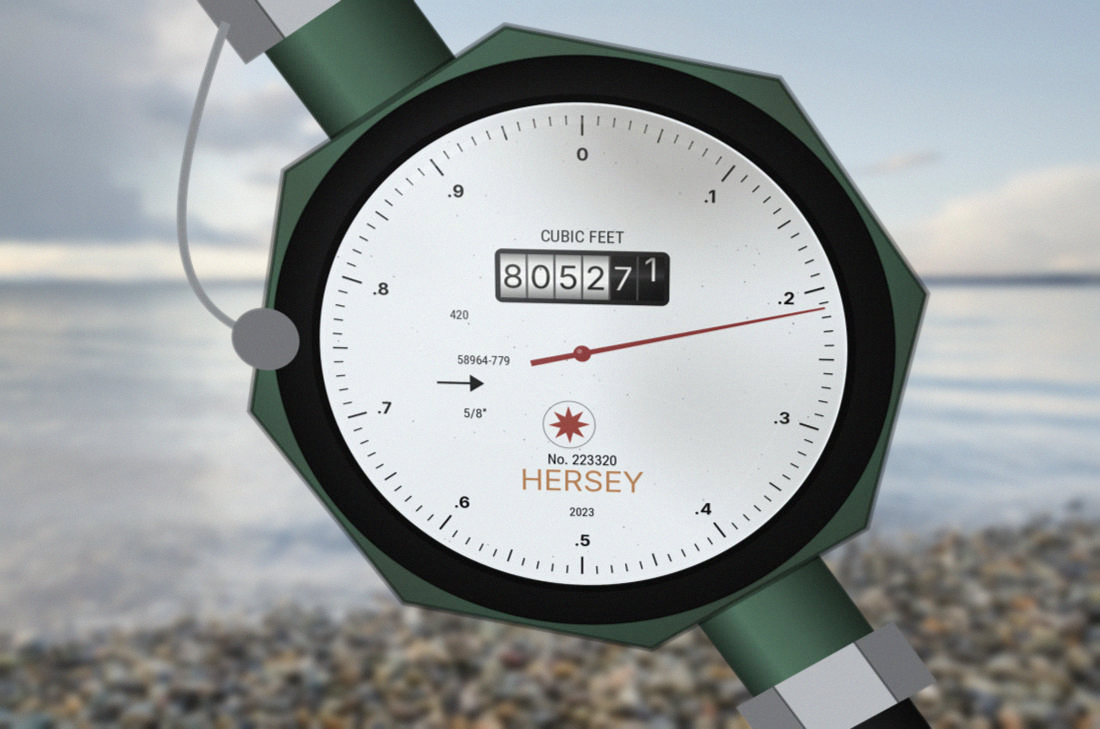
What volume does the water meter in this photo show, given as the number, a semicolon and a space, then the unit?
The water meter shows 805271.21; ft³
